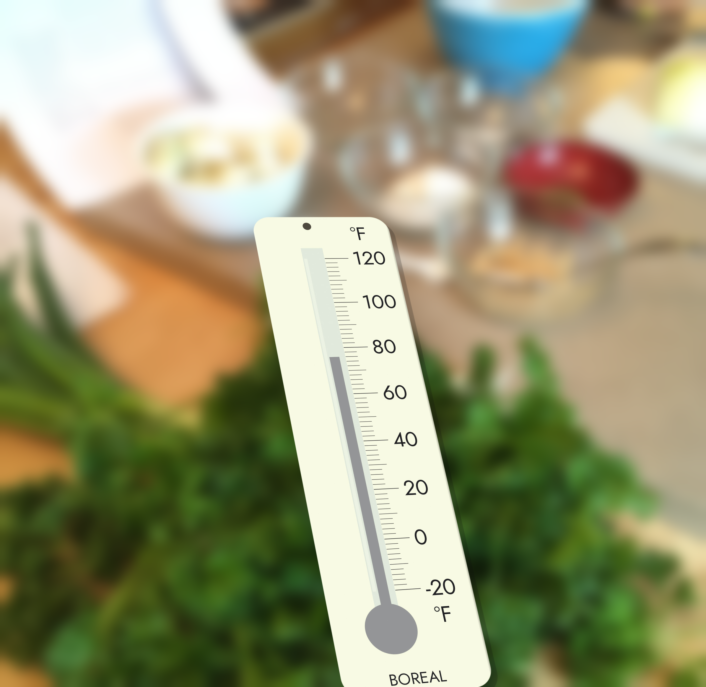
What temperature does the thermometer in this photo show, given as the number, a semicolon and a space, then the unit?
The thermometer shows 76; °F
